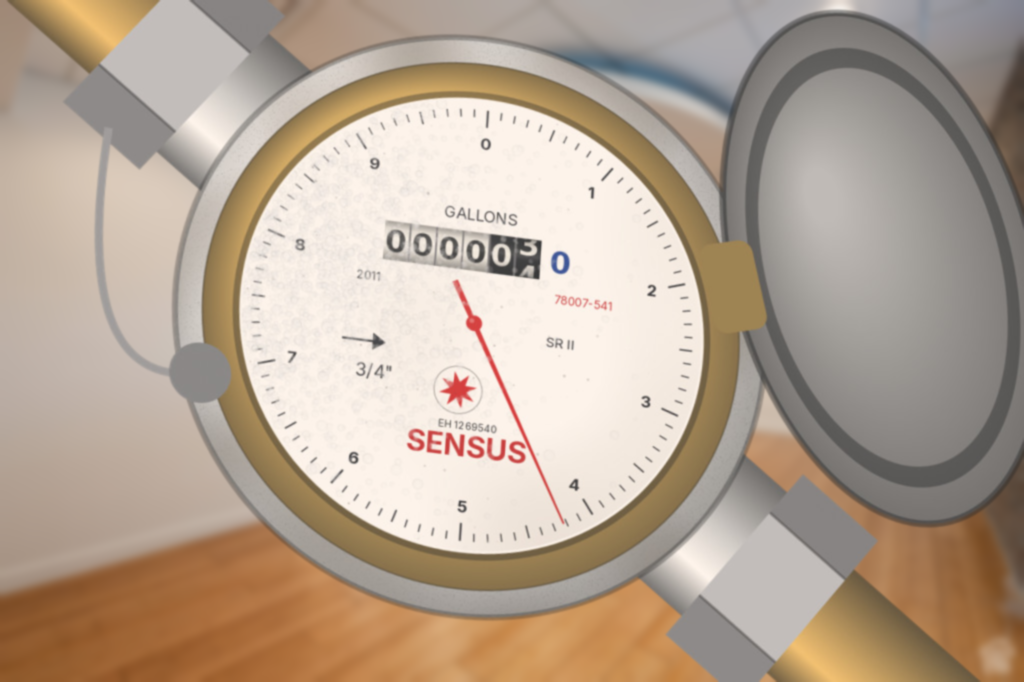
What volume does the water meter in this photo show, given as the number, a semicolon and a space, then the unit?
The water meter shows 34.2; gal
